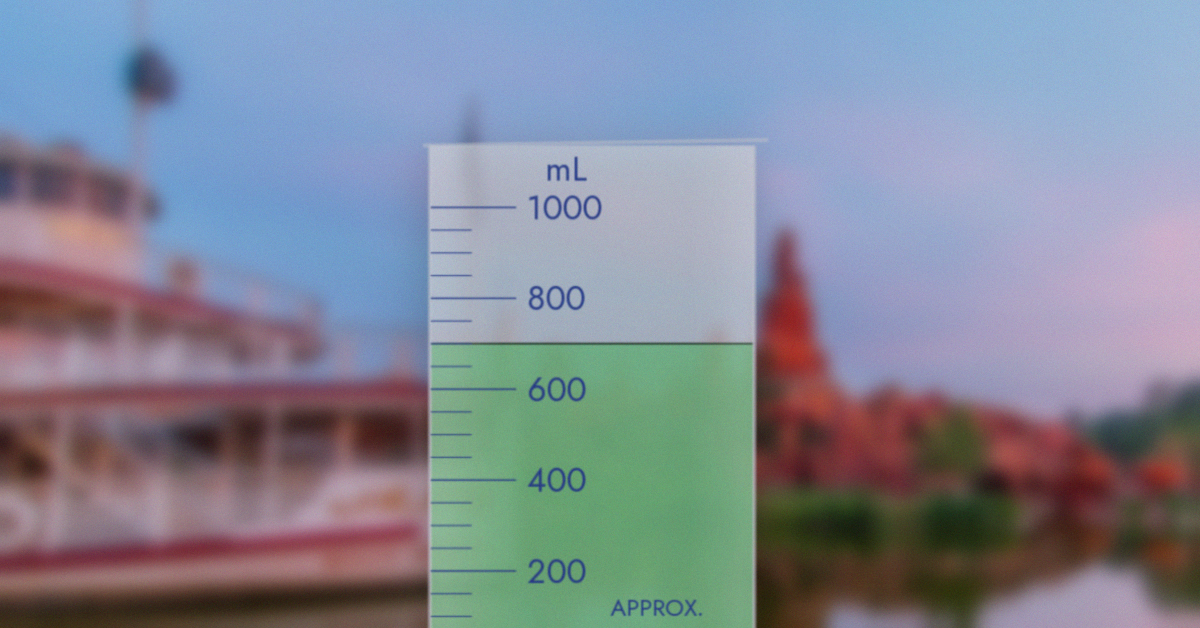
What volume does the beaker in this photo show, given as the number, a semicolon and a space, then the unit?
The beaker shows 700; mL
